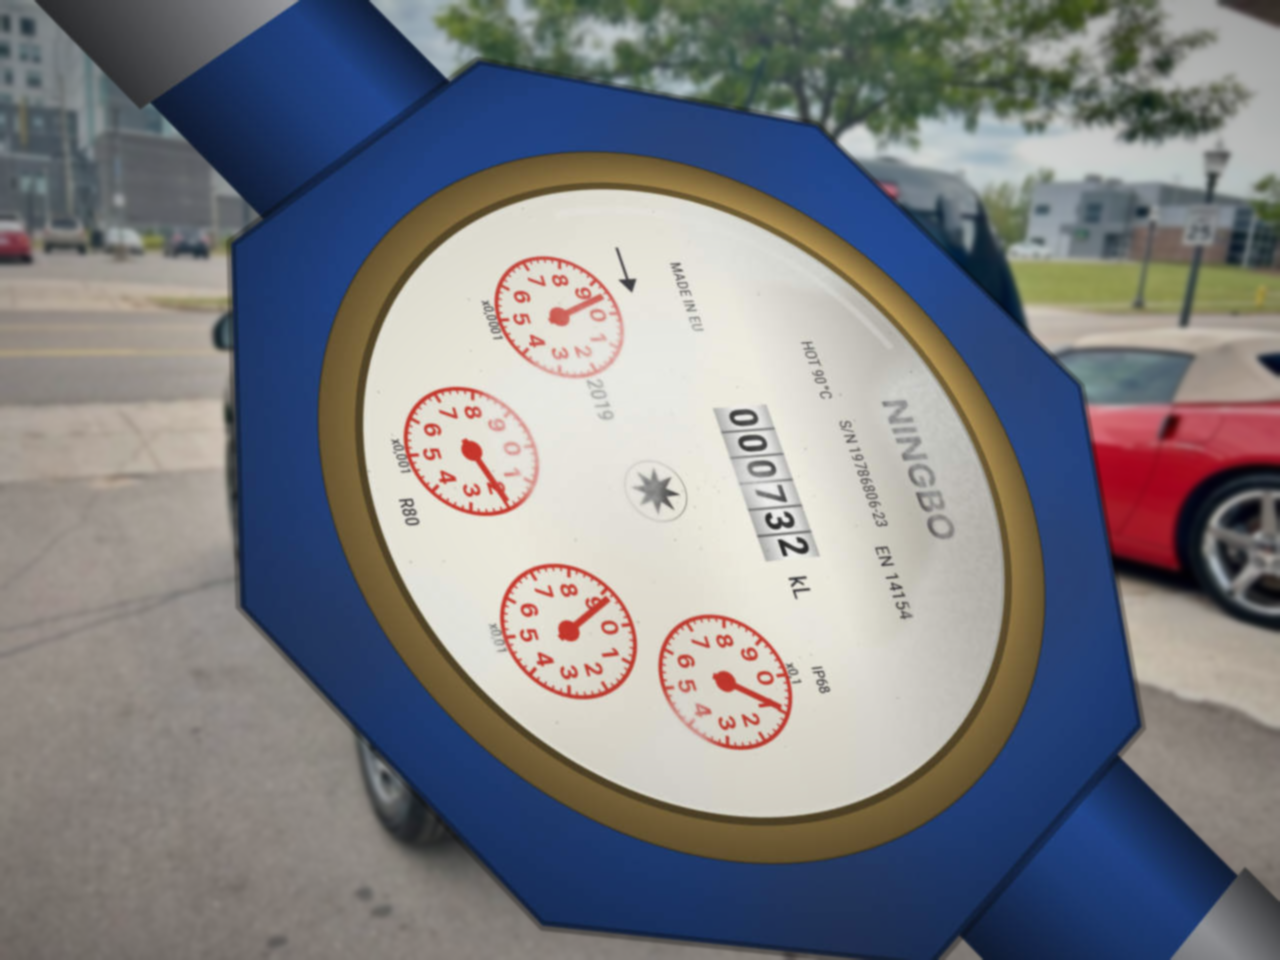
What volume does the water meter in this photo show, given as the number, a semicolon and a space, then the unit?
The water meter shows 732.0919; kL
